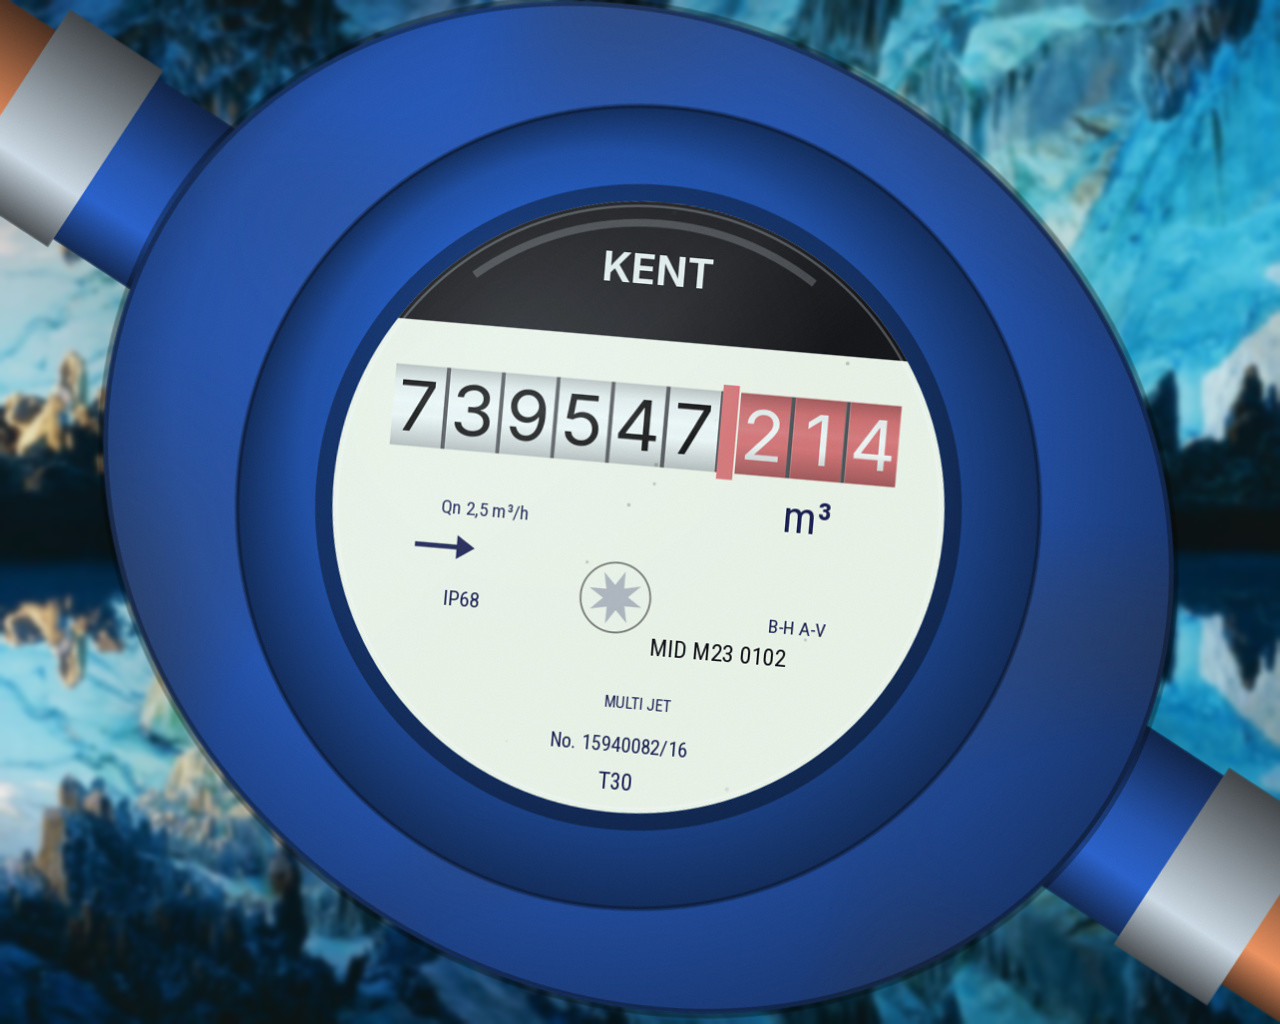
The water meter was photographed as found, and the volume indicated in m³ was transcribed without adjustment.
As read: 739547.214 m³
